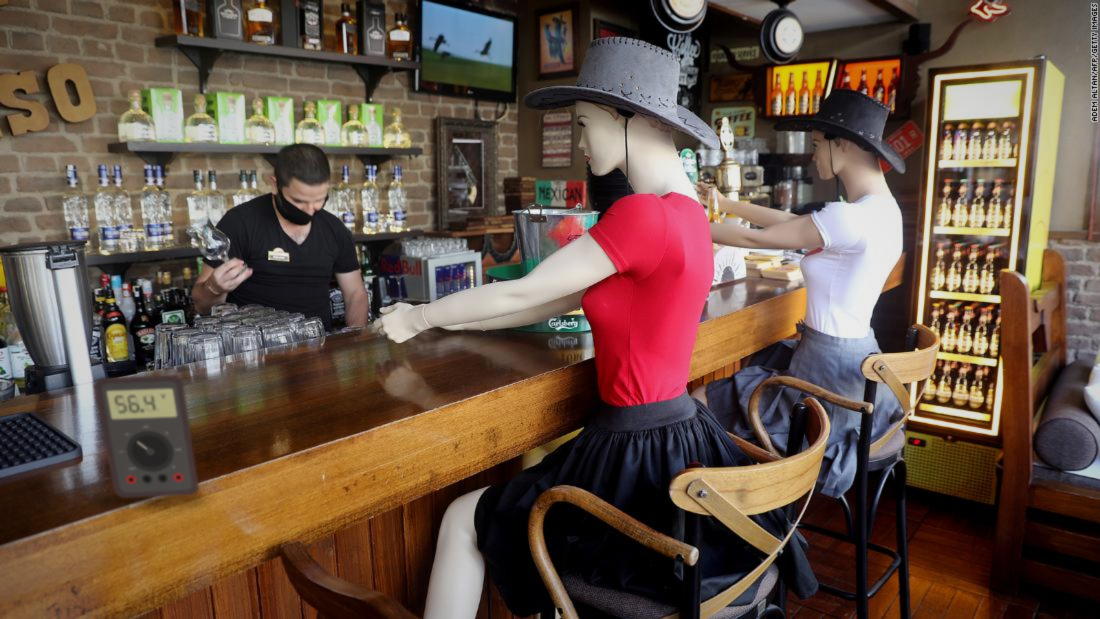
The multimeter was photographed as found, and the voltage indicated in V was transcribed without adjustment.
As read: 56.4 V
